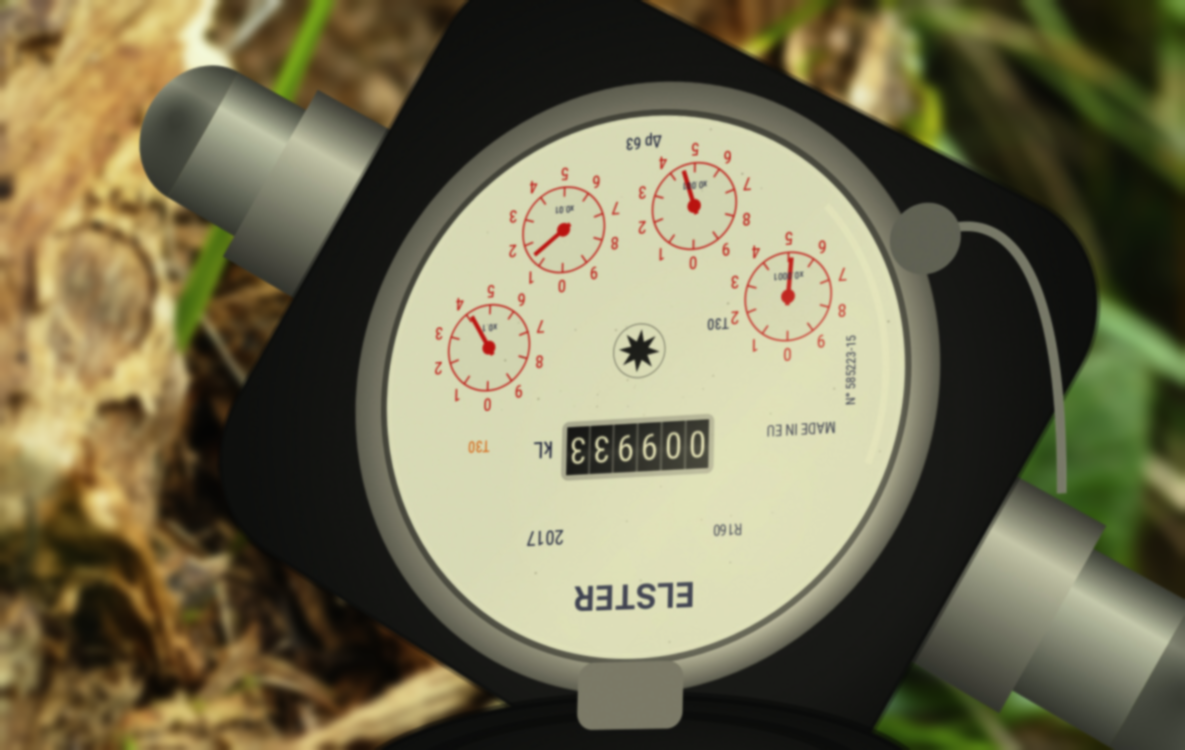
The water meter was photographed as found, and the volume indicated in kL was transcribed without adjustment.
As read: 9933.4145 kL
